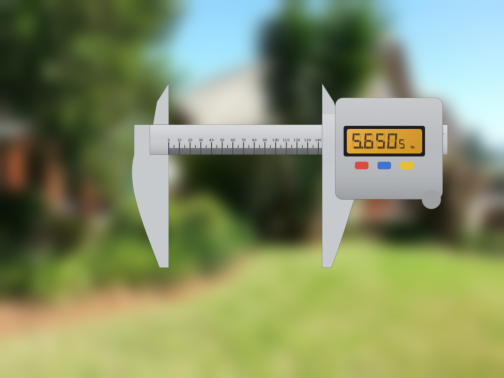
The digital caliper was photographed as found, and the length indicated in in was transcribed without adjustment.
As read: 5.6505 in
